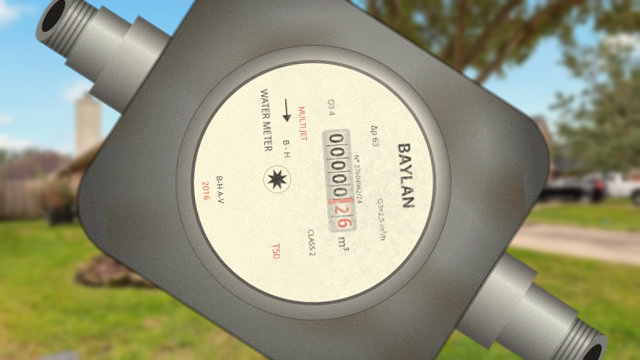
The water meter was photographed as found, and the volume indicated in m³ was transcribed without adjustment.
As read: 0.26 m³
